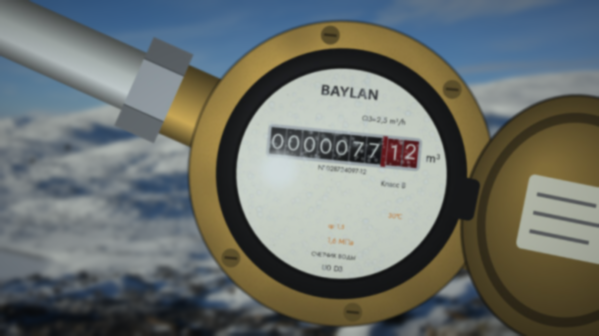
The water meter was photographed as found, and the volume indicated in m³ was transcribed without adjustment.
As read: 77.12 m³
